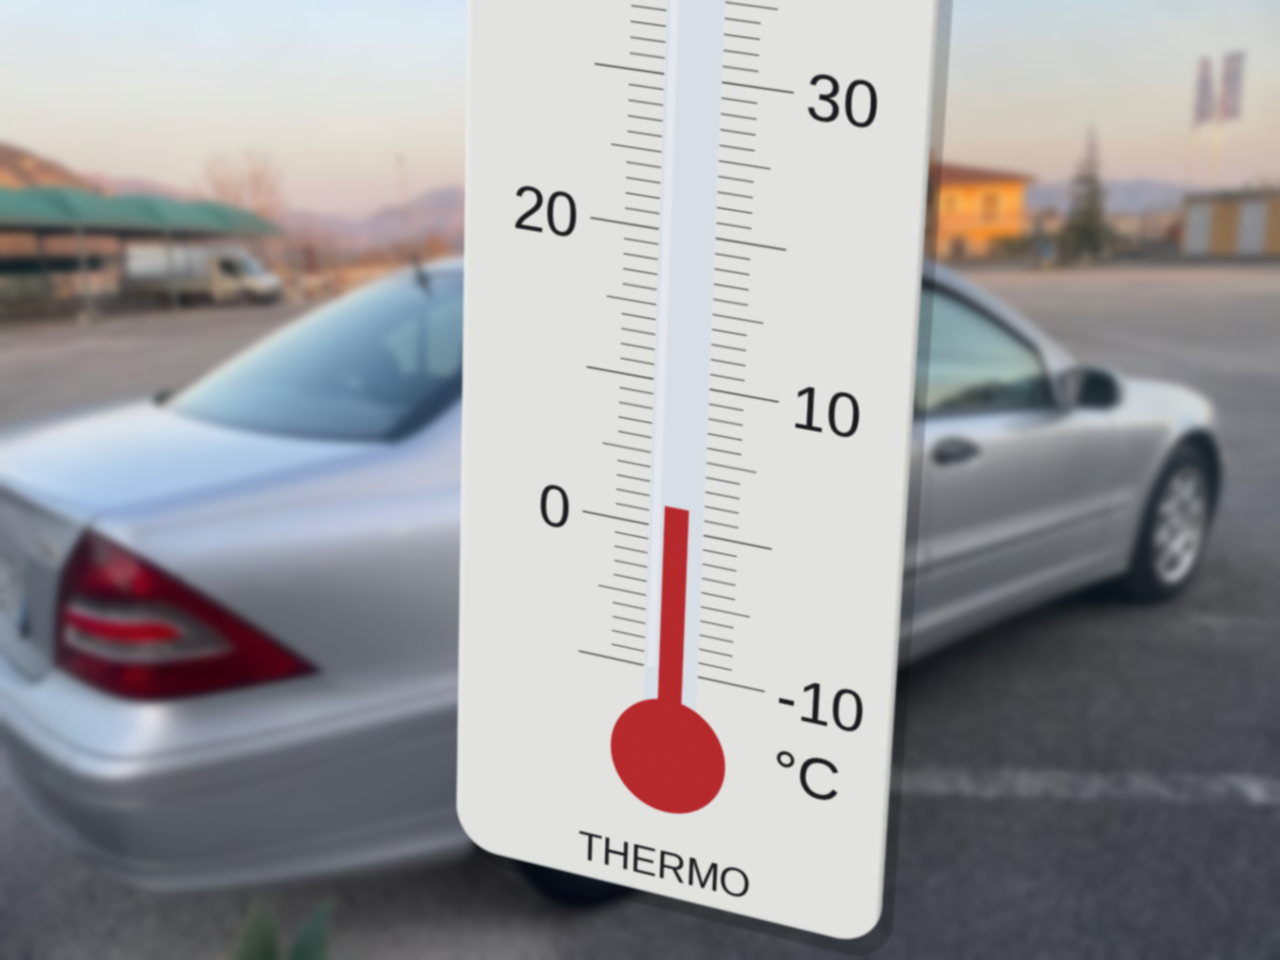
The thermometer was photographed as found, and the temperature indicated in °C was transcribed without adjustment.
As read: 1.5 °C
